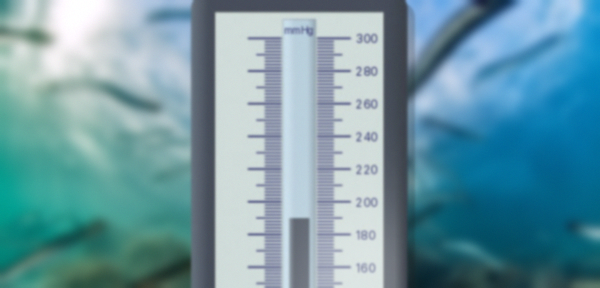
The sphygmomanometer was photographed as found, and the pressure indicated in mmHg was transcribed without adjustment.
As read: 190 mmHg
